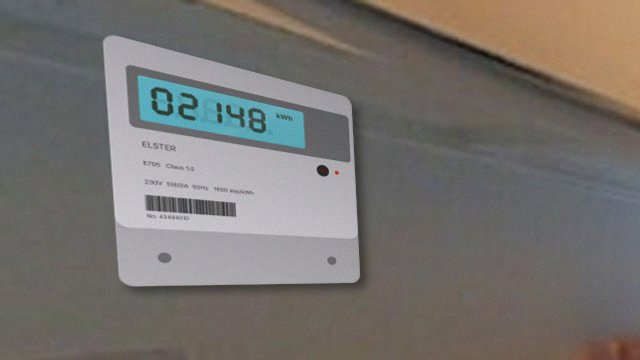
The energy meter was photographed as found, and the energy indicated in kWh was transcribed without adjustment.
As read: 2148 kWh
